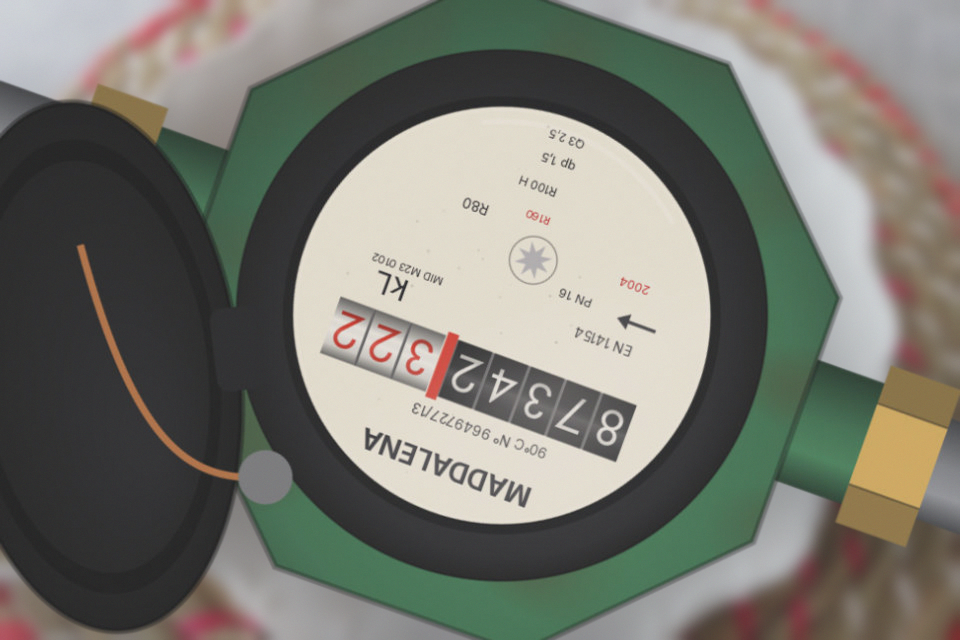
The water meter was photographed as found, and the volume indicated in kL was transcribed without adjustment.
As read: 87342.322 kL
